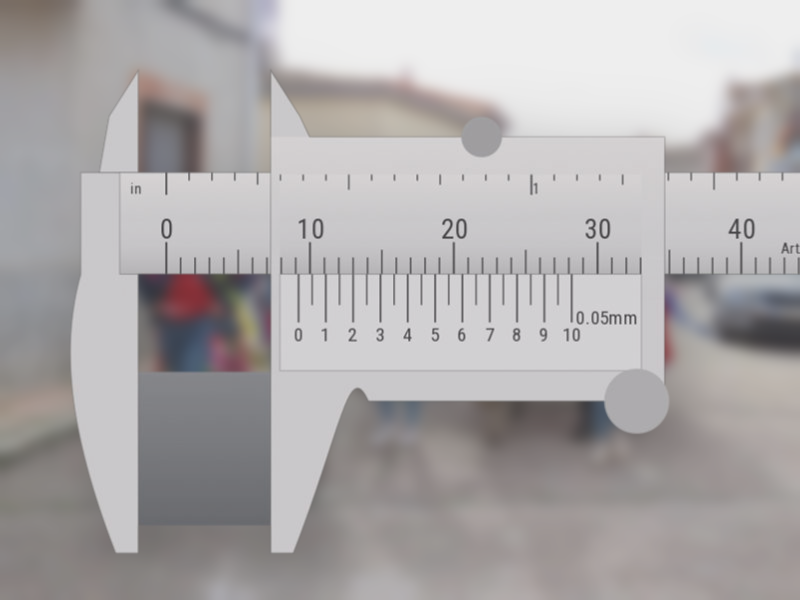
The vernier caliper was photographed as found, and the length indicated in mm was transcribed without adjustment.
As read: 9.2 mm
